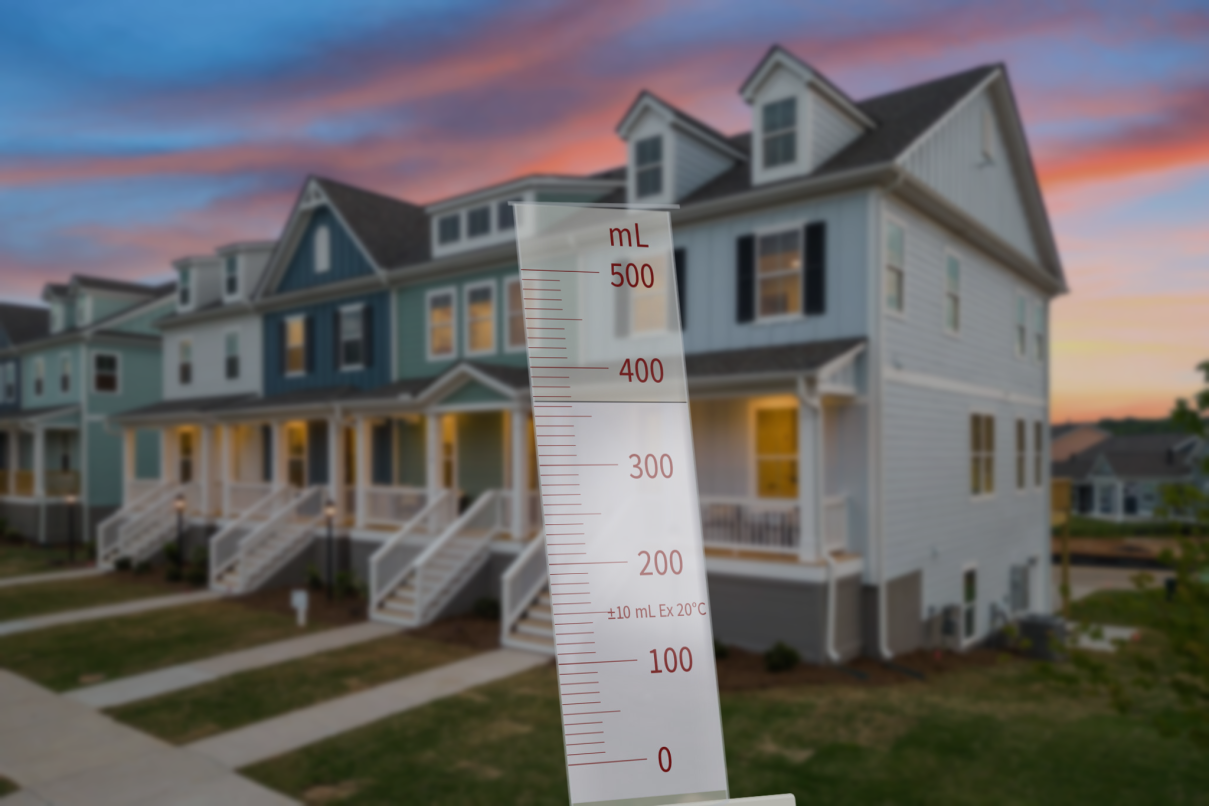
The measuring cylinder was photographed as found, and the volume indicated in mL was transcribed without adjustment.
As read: 365 mL
